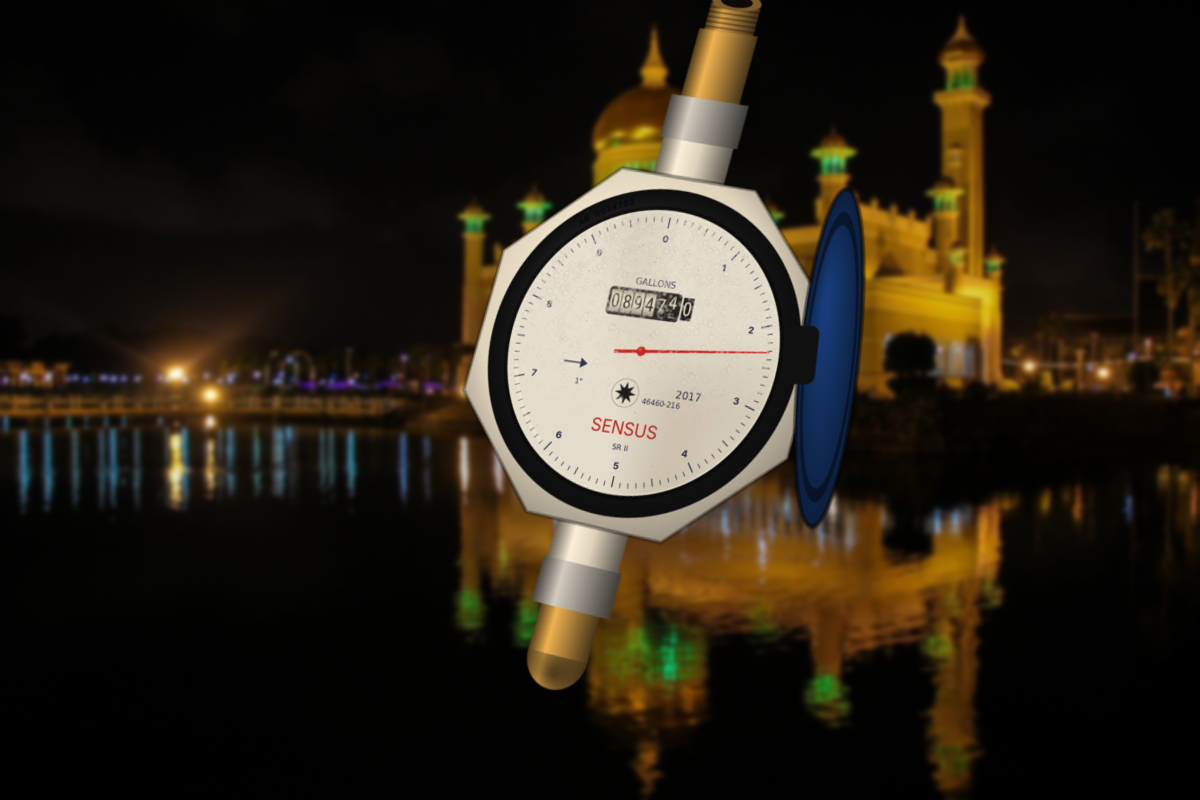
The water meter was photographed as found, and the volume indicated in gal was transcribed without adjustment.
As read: 894742.3 gal
